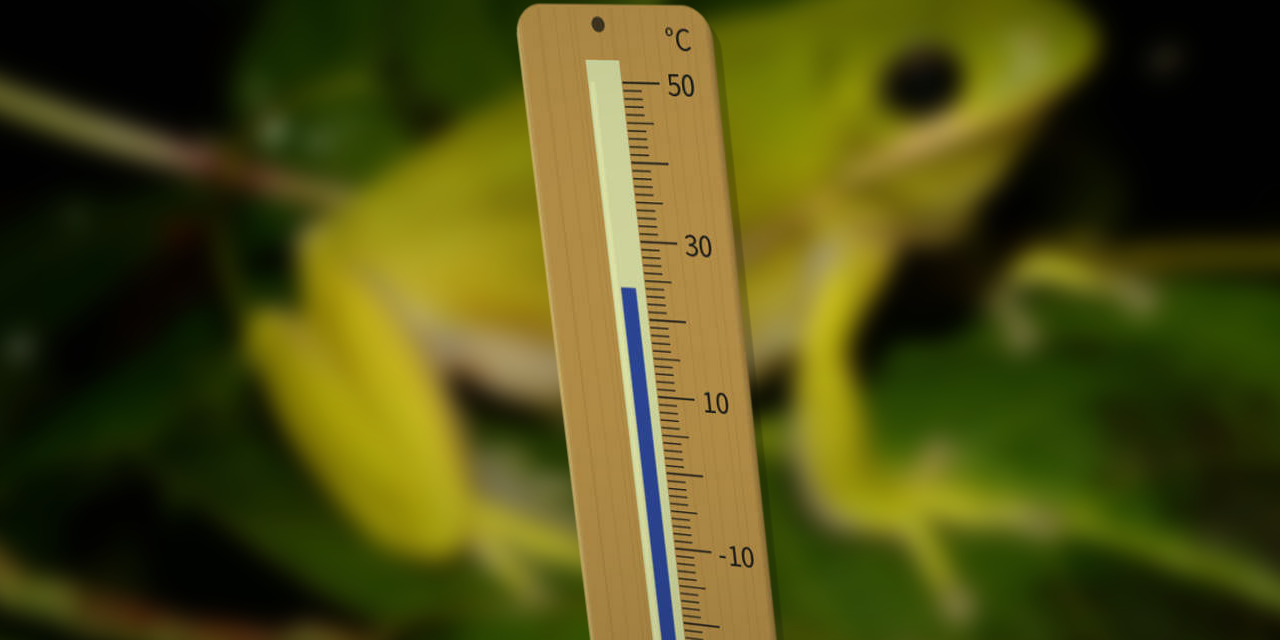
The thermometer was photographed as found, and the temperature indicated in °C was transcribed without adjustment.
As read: 24 °C
